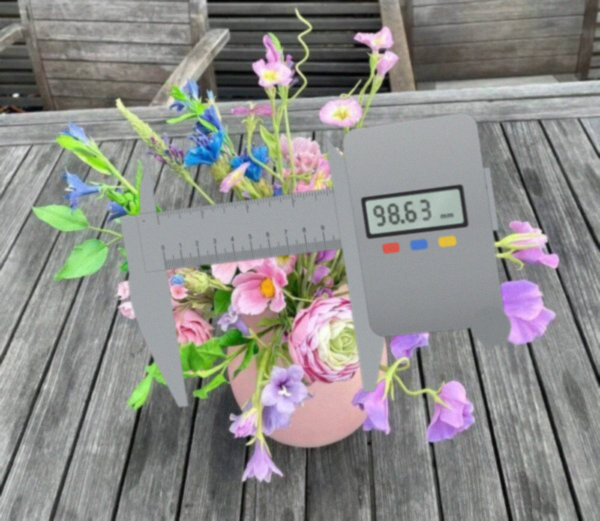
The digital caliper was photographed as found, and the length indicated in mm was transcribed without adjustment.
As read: 98.63 mm
